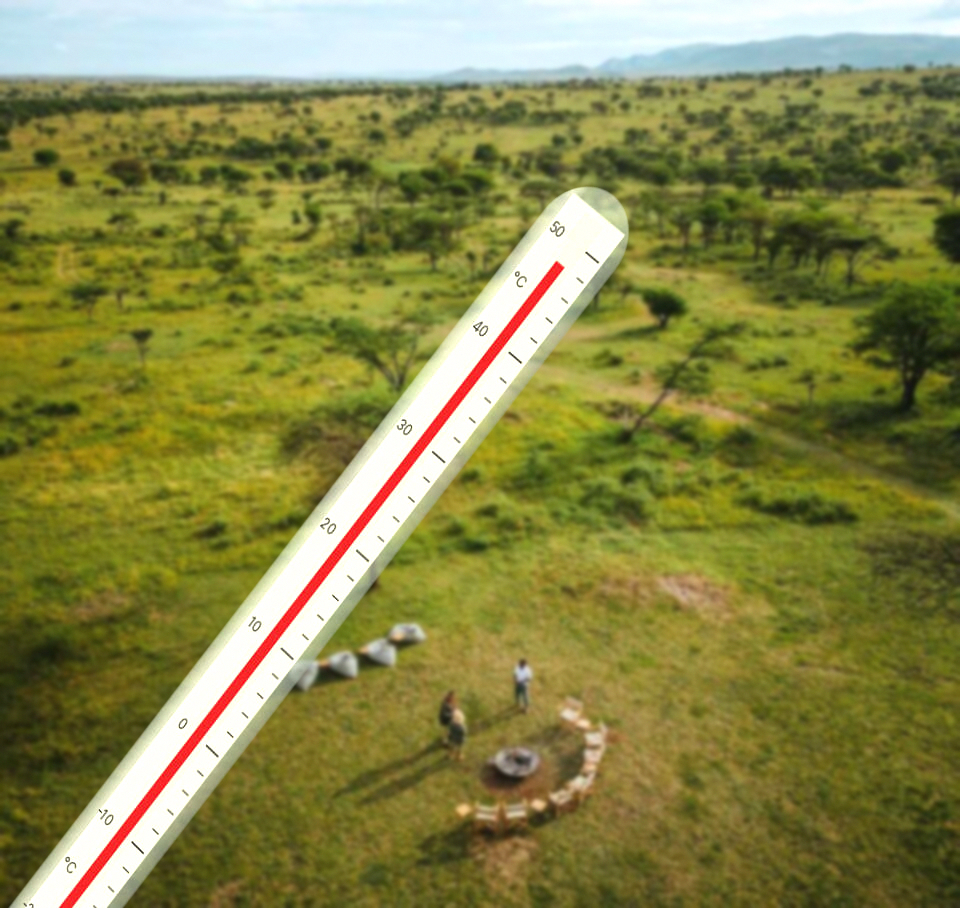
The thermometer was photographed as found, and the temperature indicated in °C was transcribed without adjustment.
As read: 48 °C
